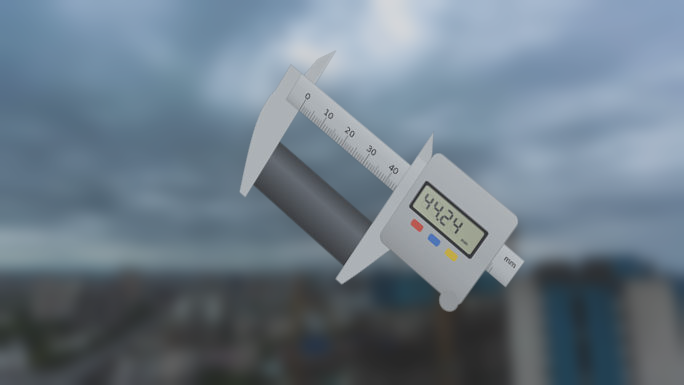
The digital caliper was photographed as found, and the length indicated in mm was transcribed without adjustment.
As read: 44.24 mm
